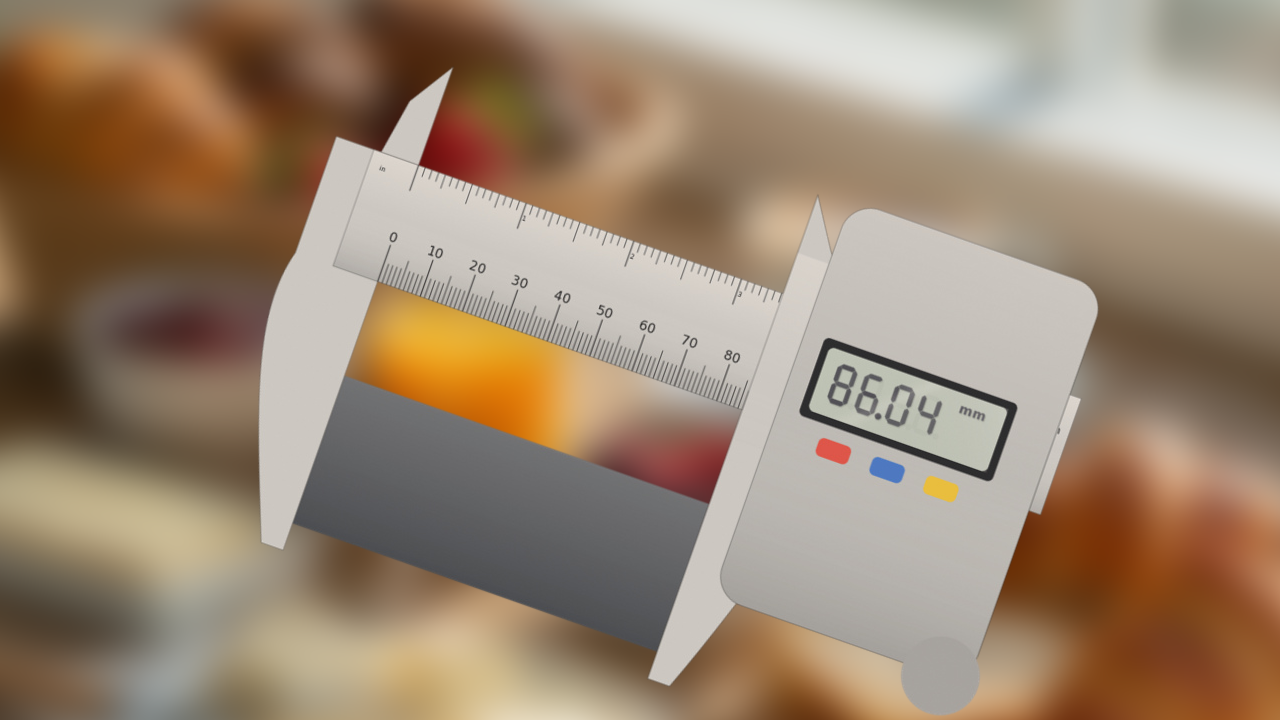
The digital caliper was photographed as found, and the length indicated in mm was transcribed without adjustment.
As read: 86.04 mm
